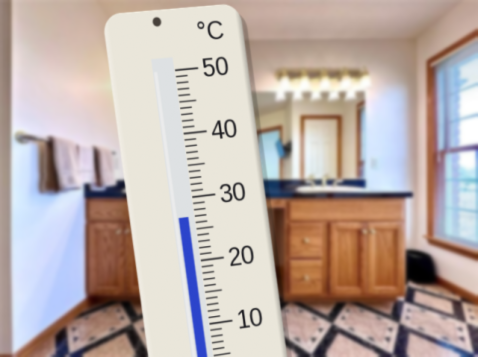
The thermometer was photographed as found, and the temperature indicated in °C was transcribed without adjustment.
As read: 27 °C
